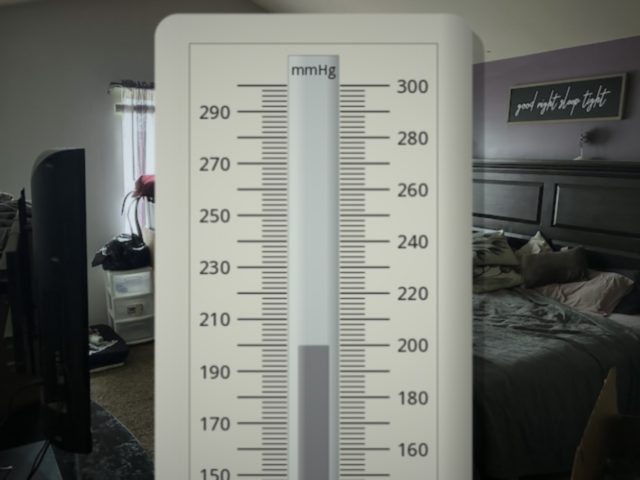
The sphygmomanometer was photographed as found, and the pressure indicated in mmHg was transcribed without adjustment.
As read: 200 mmHg
